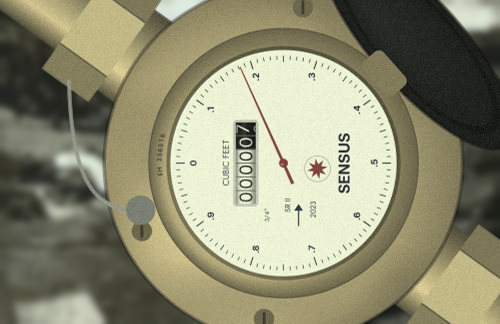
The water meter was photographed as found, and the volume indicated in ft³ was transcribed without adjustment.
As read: 7.18 ft³
